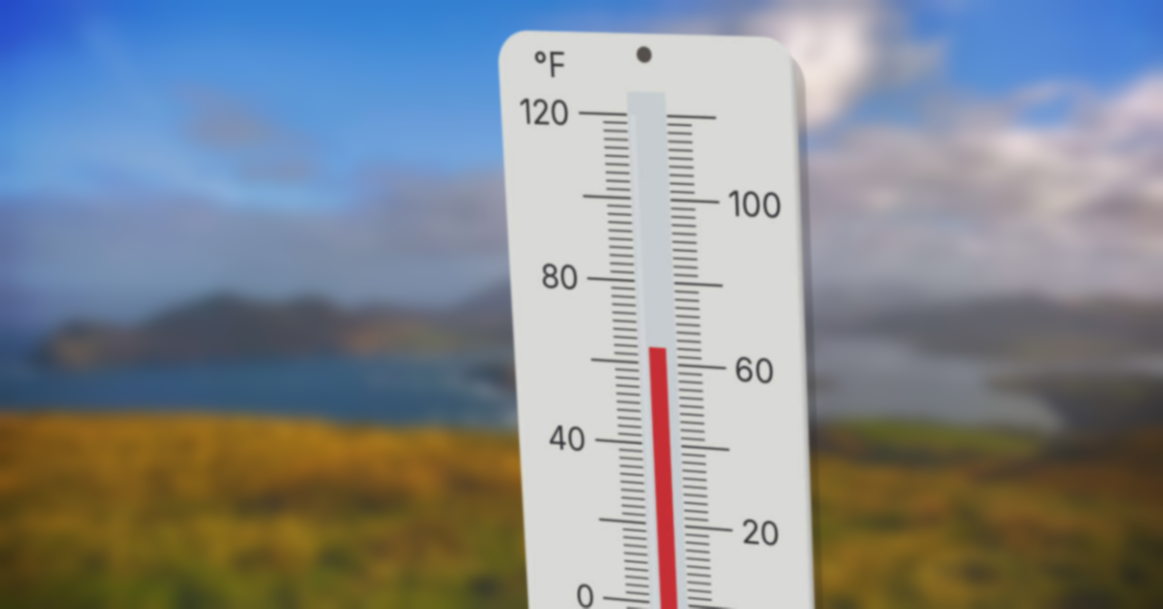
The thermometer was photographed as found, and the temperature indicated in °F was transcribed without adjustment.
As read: 64 °F
